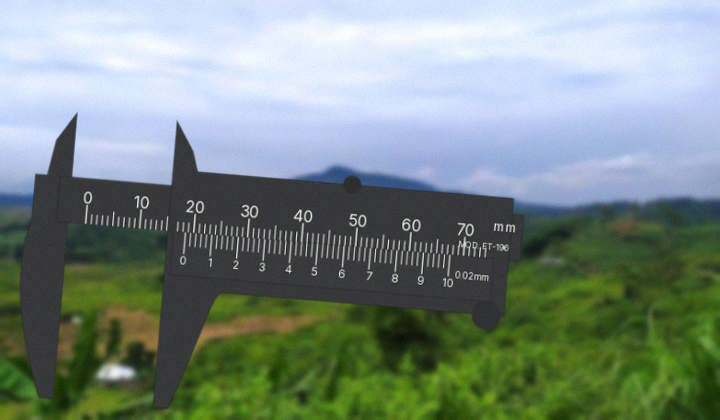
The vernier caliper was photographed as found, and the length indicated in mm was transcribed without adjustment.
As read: 18.5 mm
